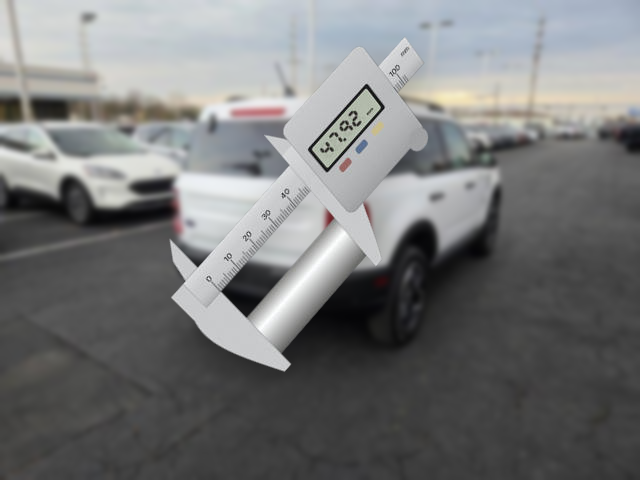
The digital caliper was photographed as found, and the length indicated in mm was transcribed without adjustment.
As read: 47.92 mm
